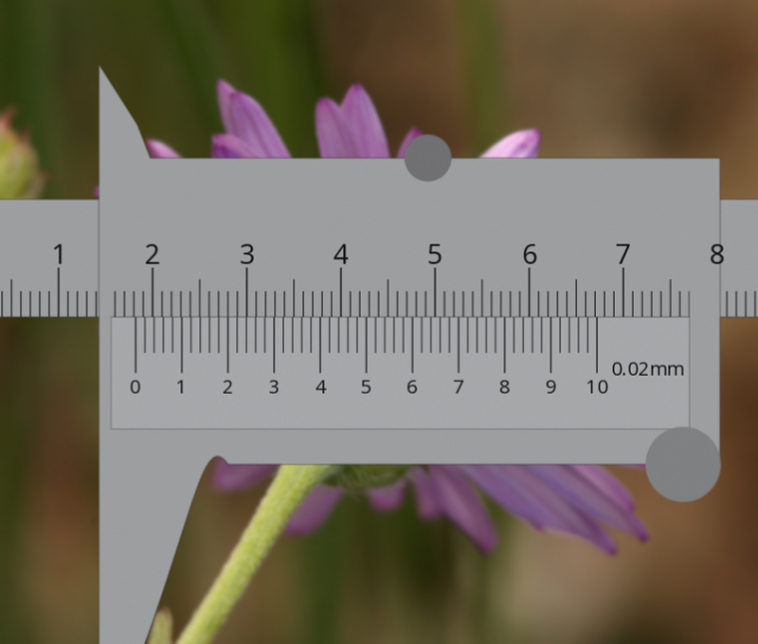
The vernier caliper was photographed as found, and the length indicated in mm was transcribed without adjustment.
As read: 18.2 mm
